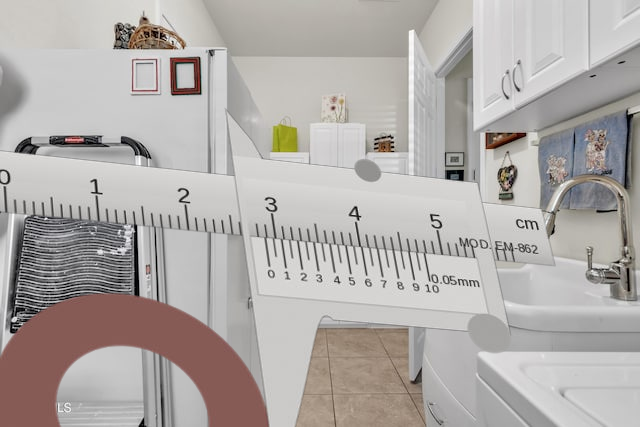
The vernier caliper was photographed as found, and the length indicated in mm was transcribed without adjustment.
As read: 28.8 mm
